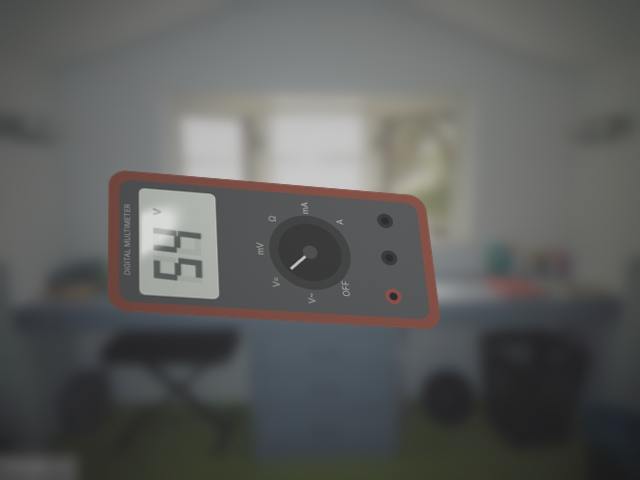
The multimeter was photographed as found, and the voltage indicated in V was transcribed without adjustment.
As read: 54 V
